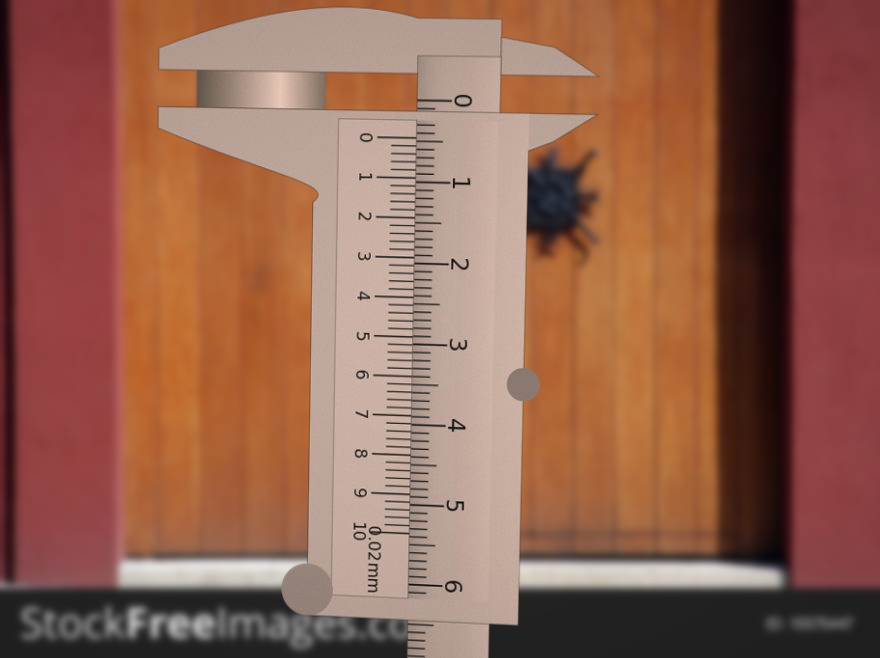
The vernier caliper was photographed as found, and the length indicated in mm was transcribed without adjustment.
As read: 4.6 mm
